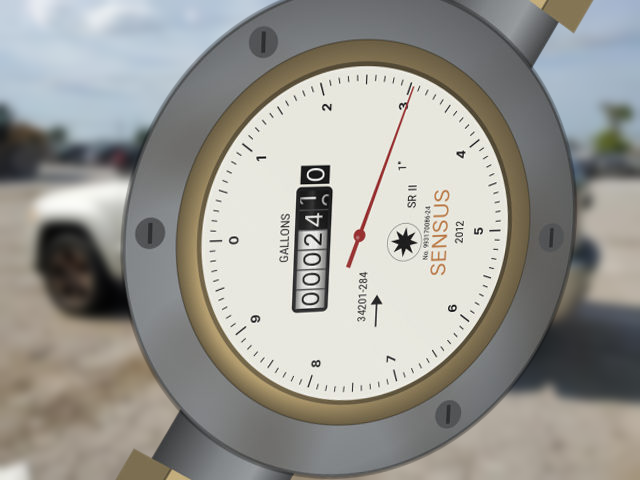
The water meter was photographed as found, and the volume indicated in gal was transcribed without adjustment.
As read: 2413.0 gal
